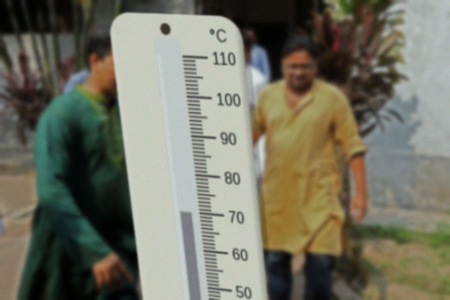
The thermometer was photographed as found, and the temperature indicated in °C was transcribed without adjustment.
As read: 70 °C
